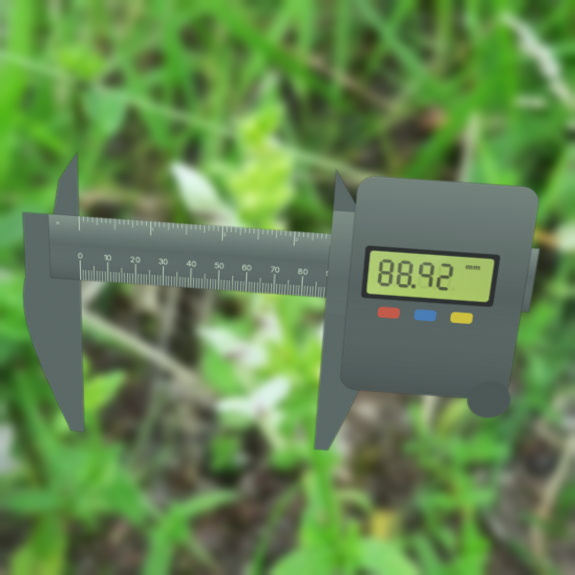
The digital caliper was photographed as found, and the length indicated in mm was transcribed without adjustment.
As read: 88.92 mm
